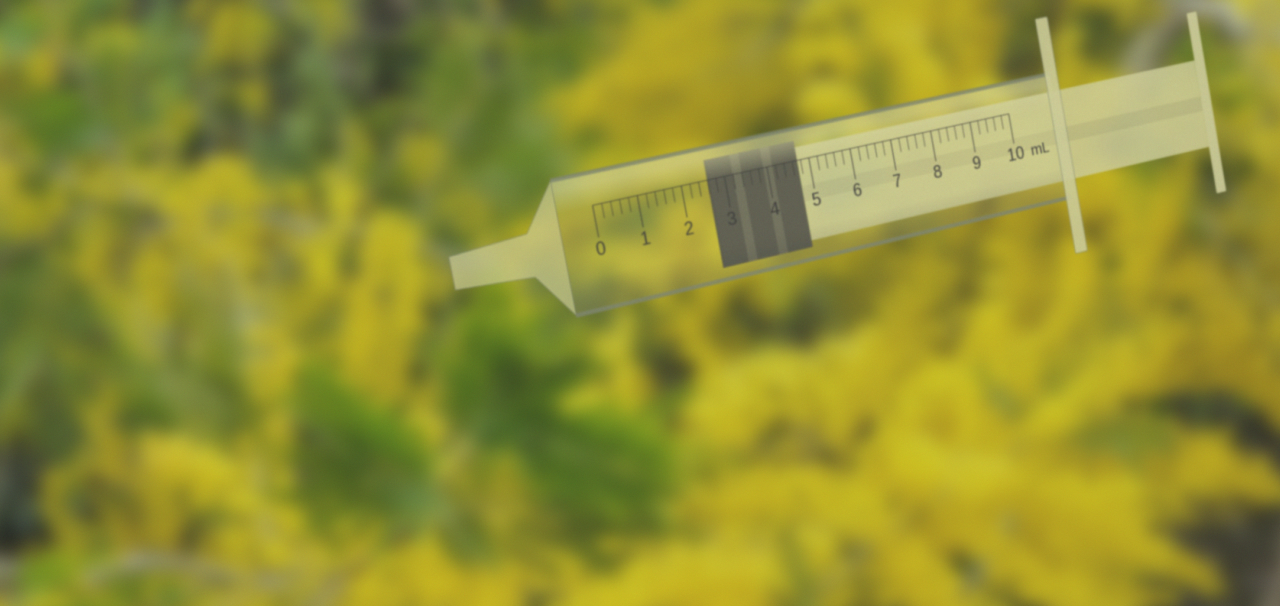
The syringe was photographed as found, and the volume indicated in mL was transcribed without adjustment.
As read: 2.6 mL
